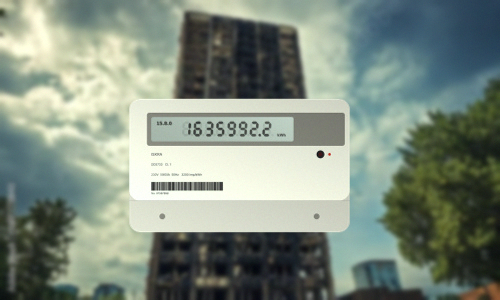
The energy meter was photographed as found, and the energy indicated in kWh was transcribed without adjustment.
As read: 1635992.2 kWh
